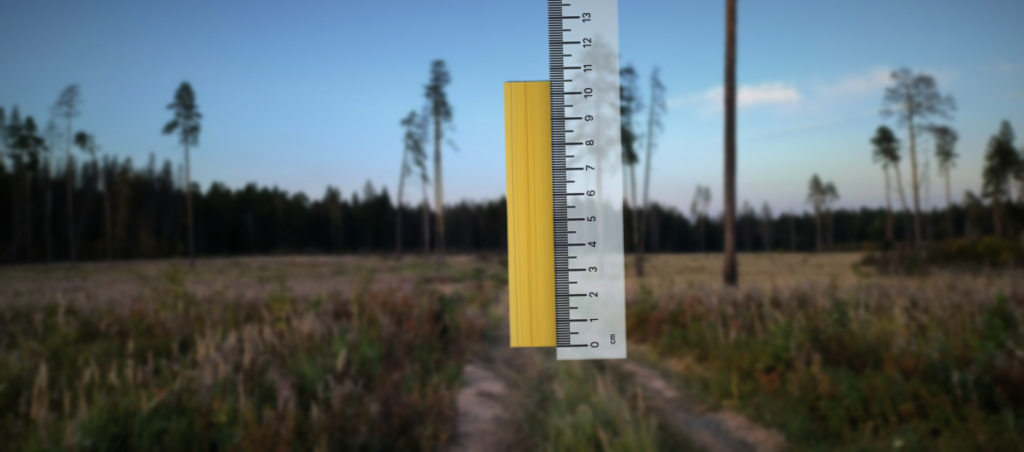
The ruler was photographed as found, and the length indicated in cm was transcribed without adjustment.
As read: 10.5 cm
